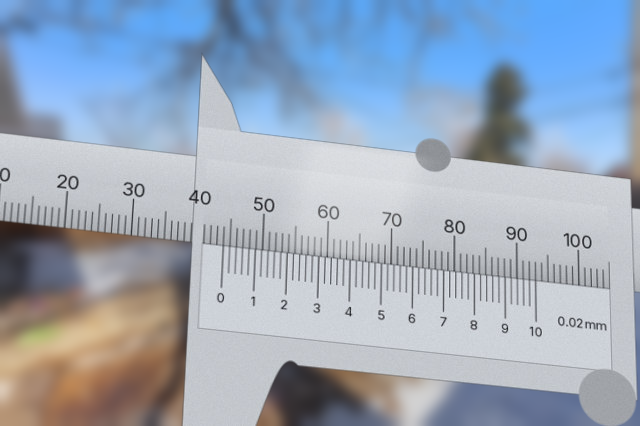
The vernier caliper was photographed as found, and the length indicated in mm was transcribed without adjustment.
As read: 44.0 mm
